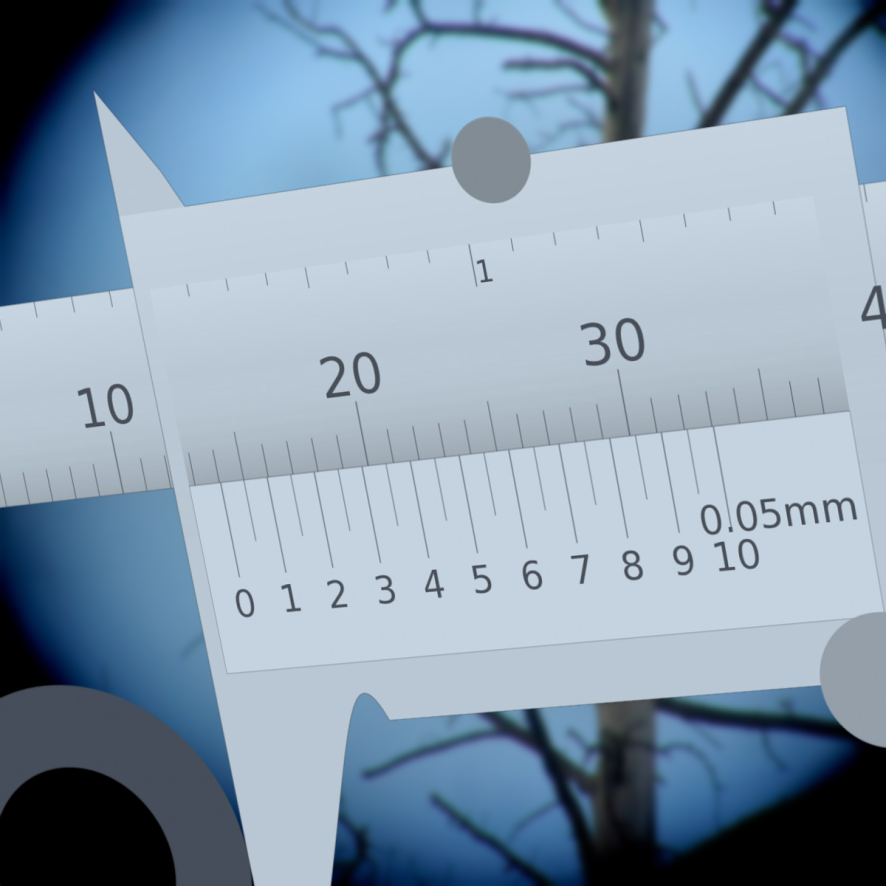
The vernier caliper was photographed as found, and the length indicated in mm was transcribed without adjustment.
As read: 14.05 mm
